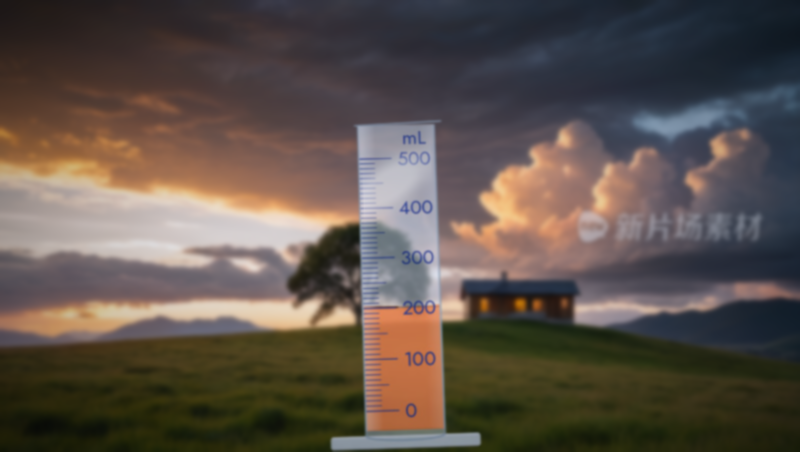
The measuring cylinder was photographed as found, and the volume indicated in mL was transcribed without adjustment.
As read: 200 mL
